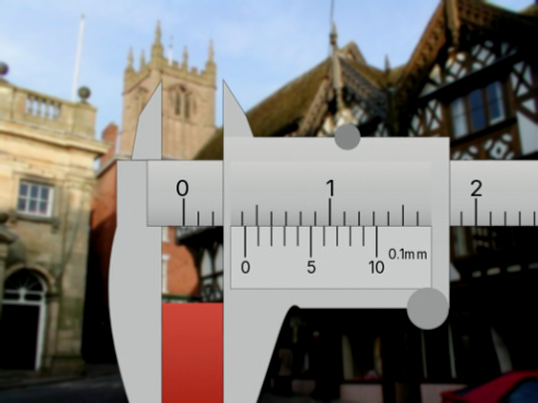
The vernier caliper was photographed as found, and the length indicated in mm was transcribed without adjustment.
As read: 4.2 mm
